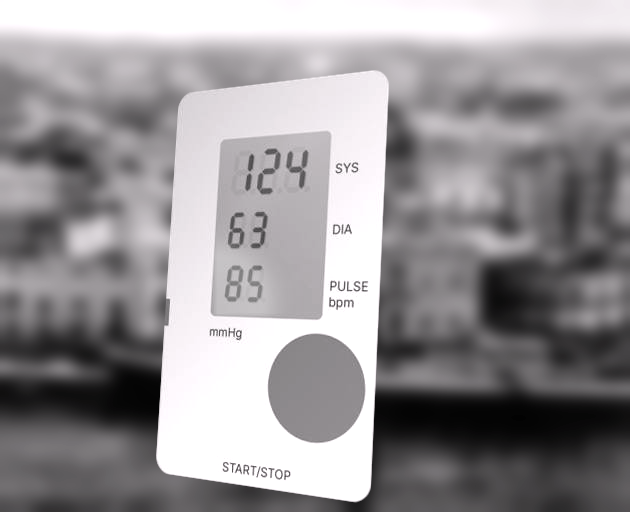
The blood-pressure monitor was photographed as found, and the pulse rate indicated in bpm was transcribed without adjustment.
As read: 85 bpm
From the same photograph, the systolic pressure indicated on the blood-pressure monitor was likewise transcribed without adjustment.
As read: 124 mmHg
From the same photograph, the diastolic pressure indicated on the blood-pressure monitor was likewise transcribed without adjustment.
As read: 63 mmHg
